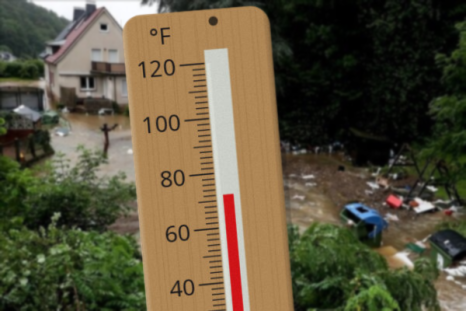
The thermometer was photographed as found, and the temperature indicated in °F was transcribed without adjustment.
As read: 72 °F
